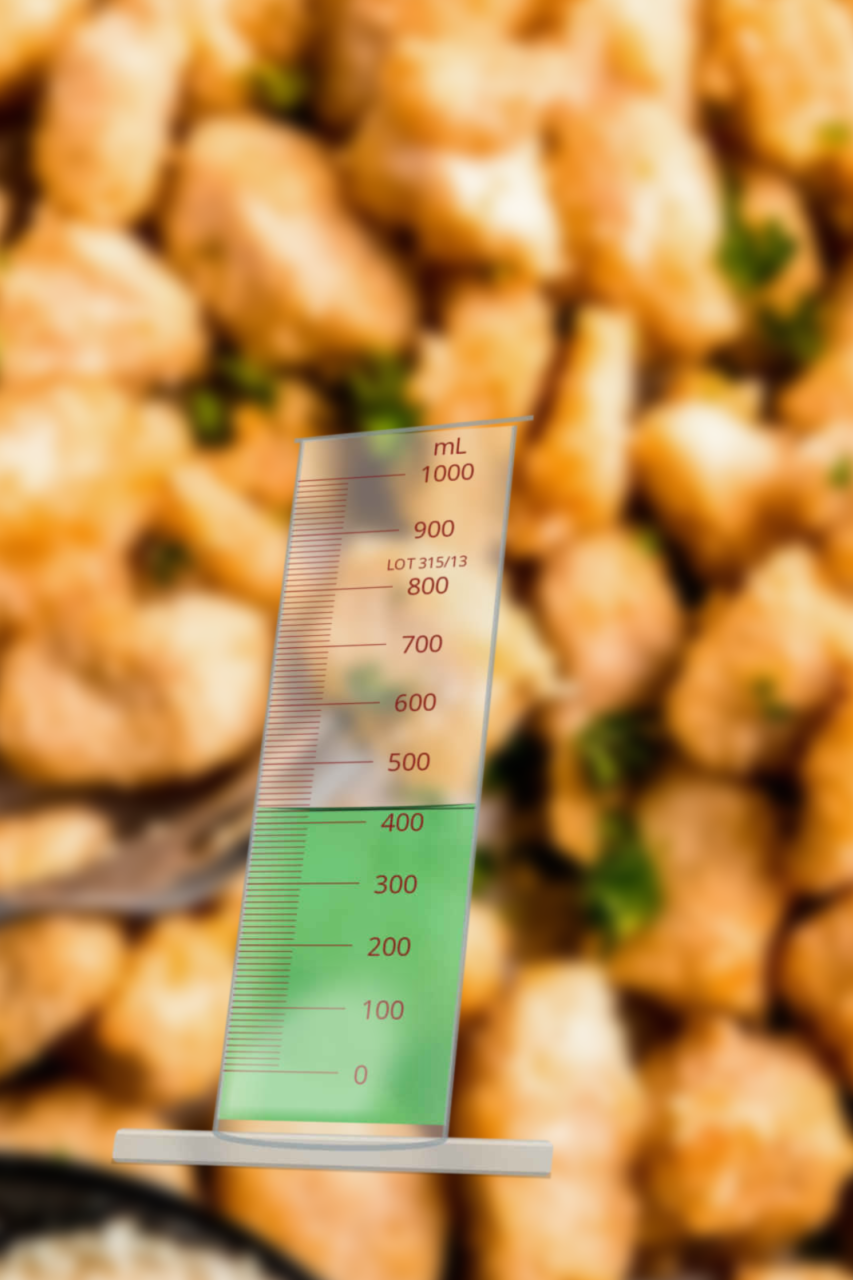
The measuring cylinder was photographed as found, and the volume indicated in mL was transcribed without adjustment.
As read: 420 mL
